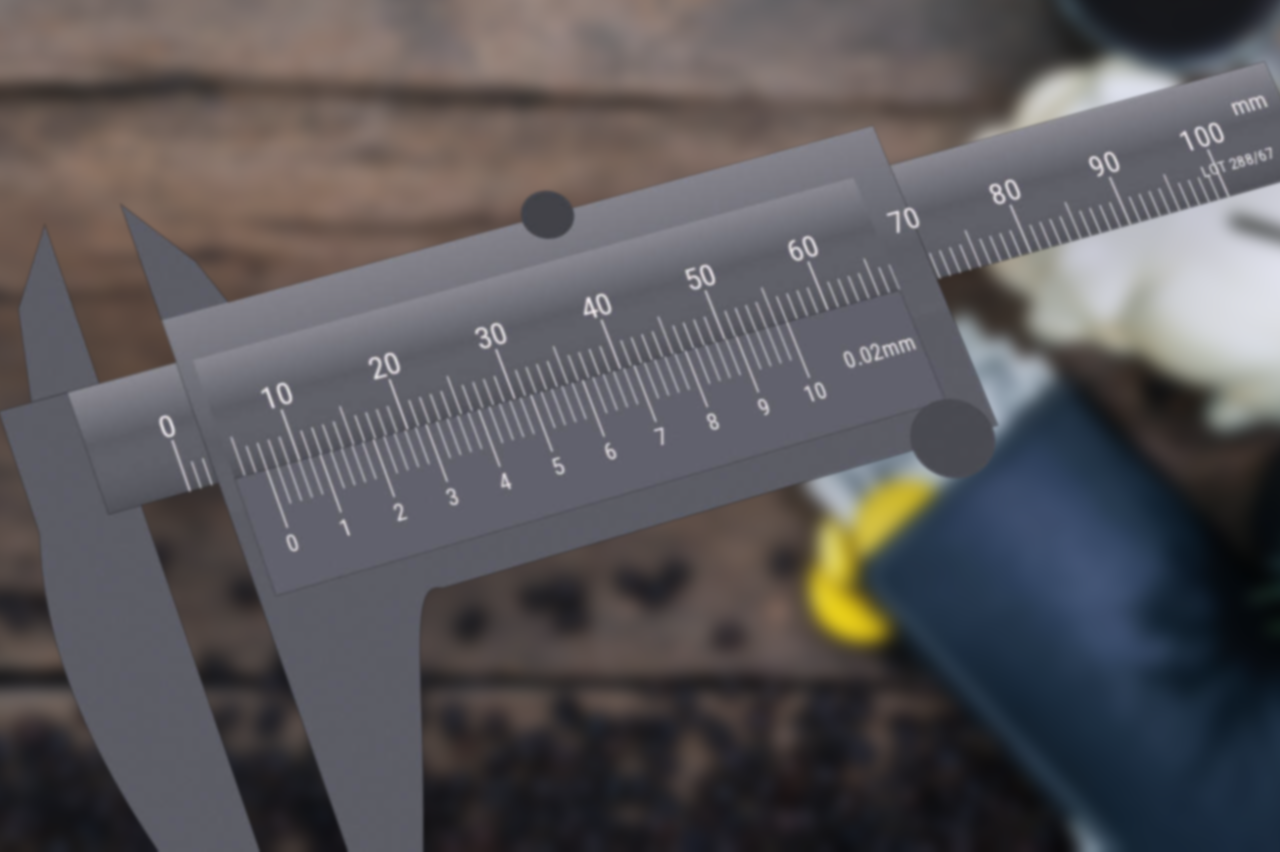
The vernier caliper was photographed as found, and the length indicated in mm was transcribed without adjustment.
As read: 7.0 mm
